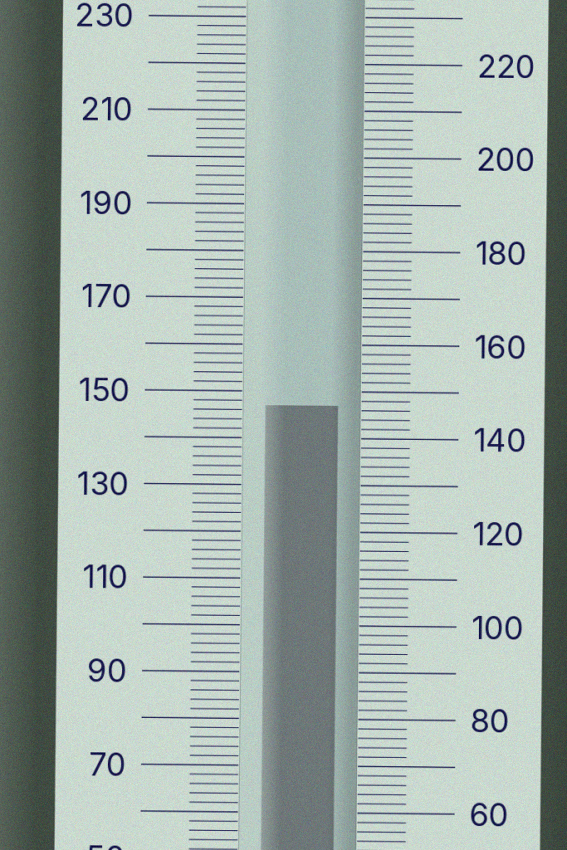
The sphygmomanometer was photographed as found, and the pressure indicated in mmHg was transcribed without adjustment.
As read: 147 mmHg
